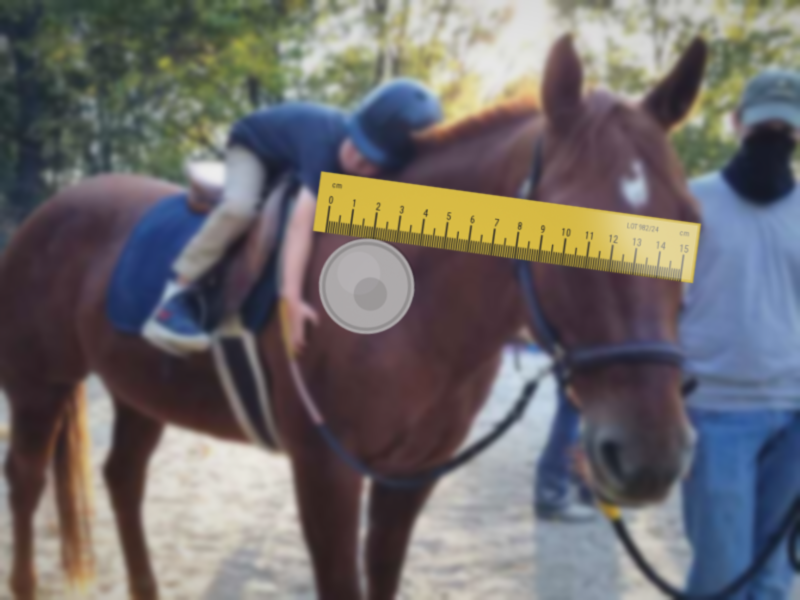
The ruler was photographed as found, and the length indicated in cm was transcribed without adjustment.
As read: 4 cm
